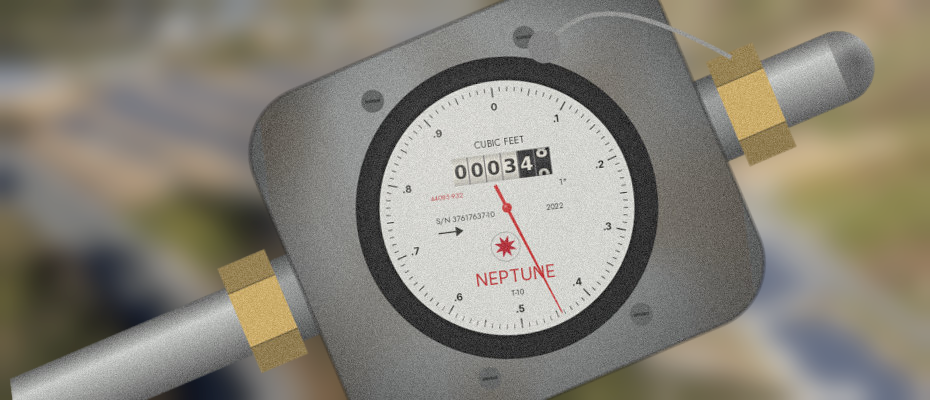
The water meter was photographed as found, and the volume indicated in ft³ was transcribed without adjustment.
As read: 348.44 ft³
